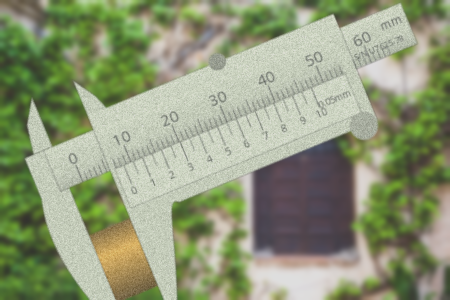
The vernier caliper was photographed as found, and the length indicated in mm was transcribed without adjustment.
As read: 8.5 mm
